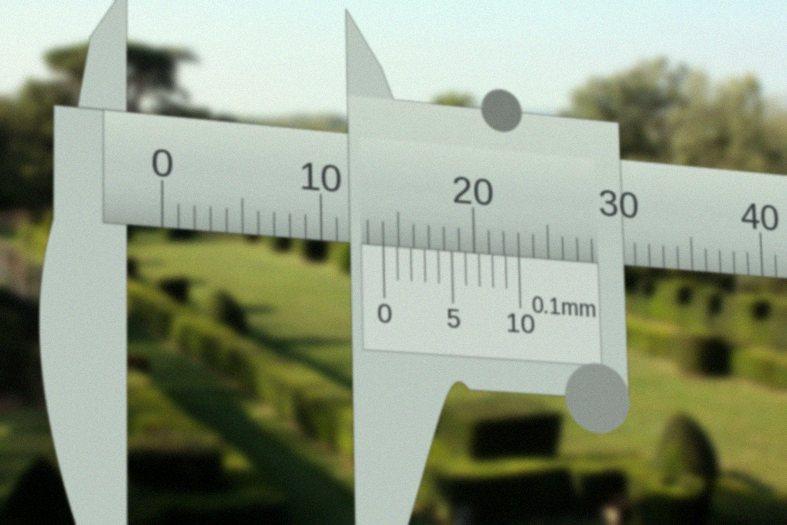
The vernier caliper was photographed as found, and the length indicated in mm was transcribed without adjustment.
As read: 14.0 mm
